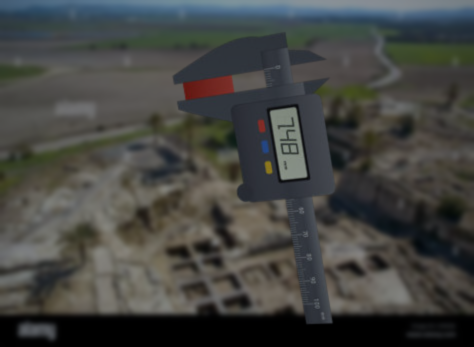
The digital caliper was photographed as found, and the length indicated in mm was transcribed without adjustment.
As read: 7.48 mm
